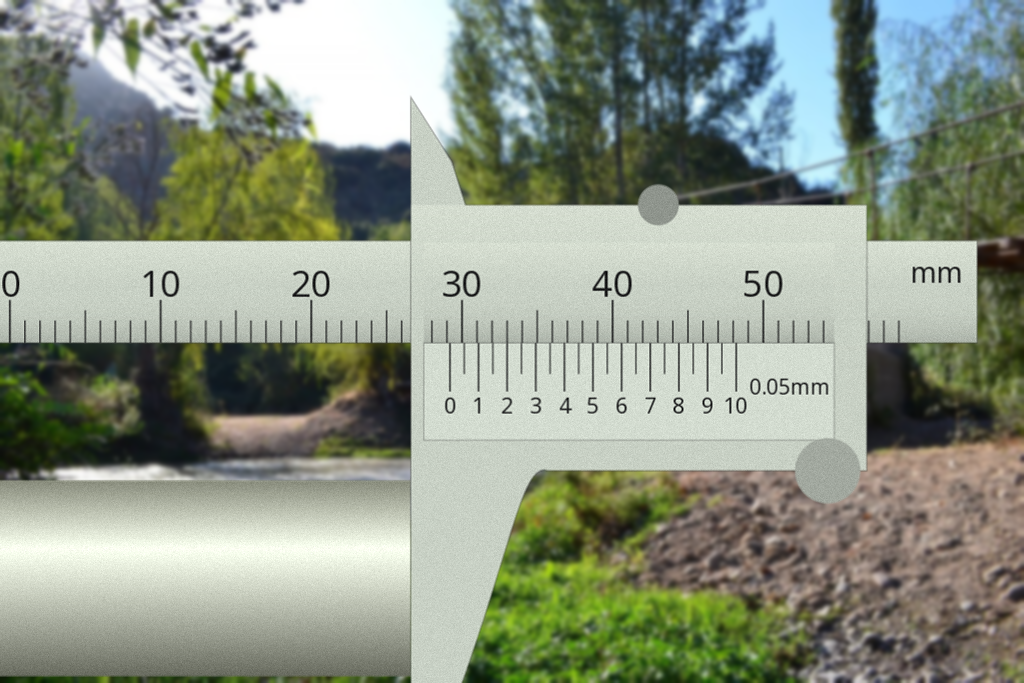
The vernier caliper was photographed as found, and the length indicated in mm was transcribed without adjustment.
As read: 29.2 mm
